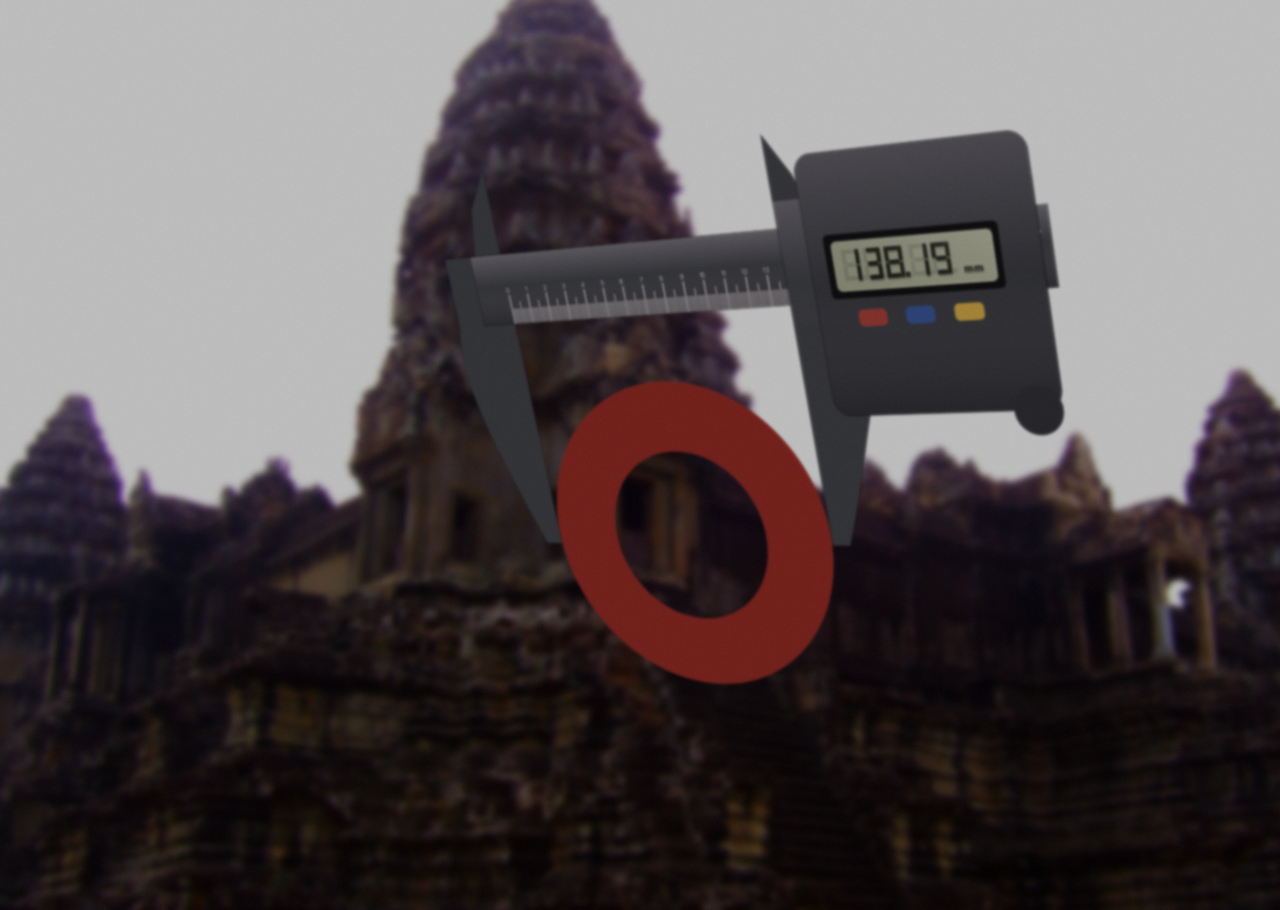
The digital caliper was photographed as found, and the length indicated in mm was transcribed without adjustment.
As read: 138.19 mm
